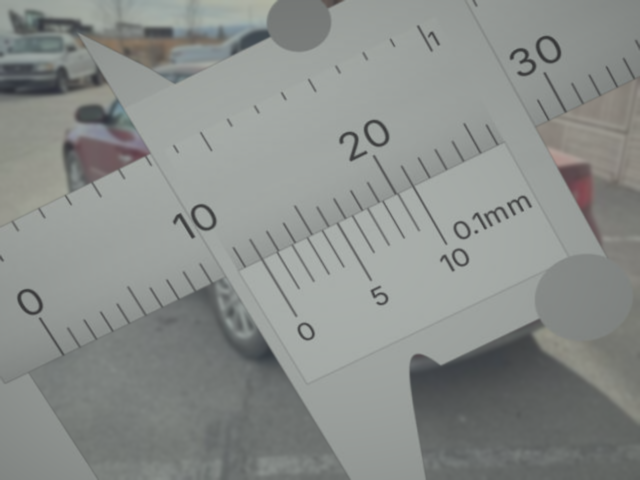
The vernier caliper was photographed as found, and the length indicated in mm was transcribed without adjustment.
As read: 12.0 mm
